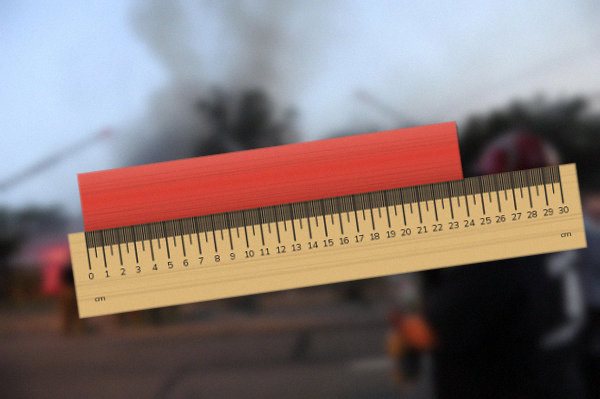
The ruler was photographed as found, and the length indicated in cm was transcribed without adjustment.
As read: 24 cm
